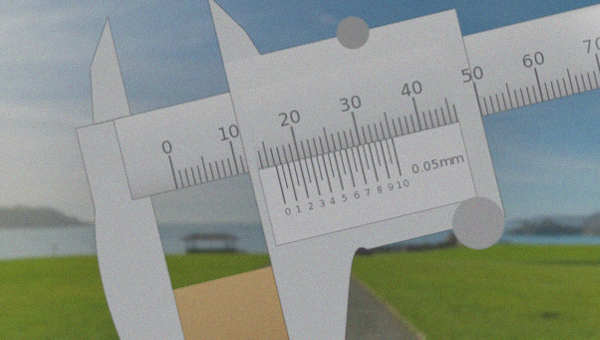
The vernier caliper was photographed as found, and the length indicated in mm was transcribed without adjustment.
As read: 16.2 mm
